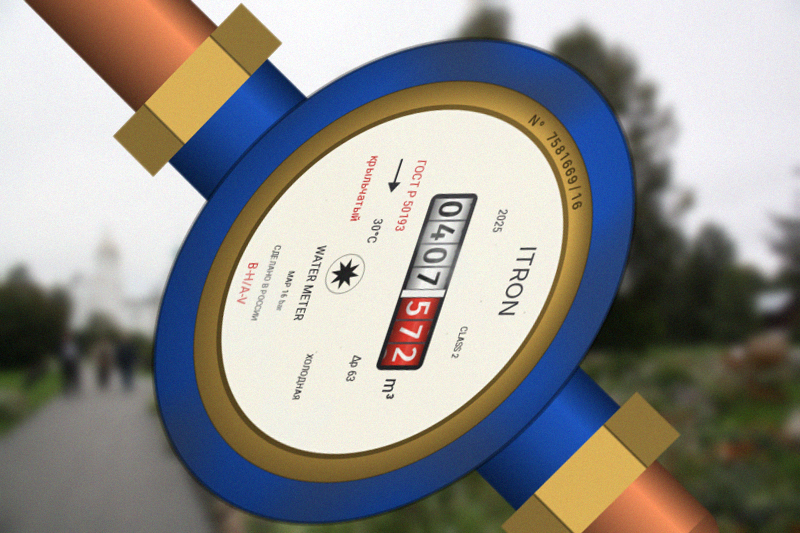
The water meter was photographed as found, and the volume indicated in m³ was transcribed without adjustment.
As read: 407.572 m³
